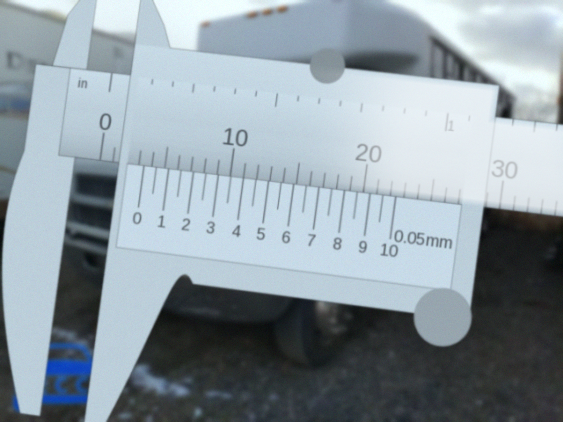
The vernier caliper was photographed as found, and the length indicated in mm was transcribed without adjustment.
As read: 3.4 mm
